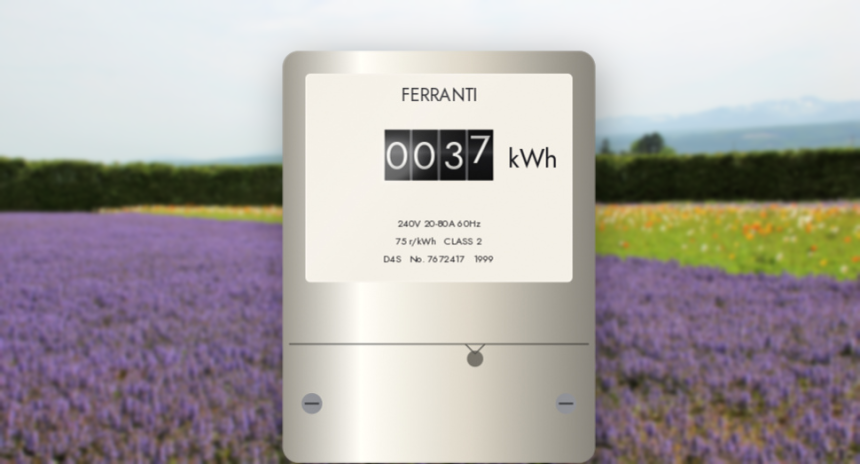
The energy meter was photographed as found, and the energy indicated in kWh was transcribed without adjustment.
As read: 37 kWh
